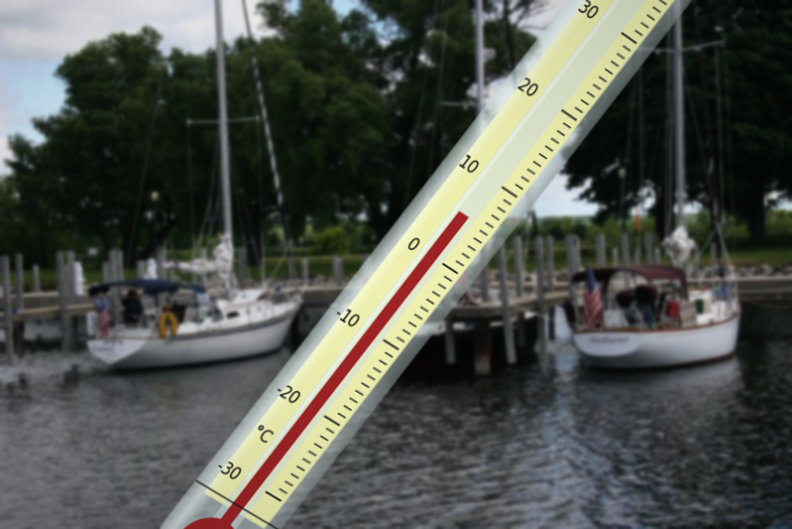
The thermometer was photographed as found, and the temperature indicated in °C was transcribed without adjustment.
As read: 5.5 °C
